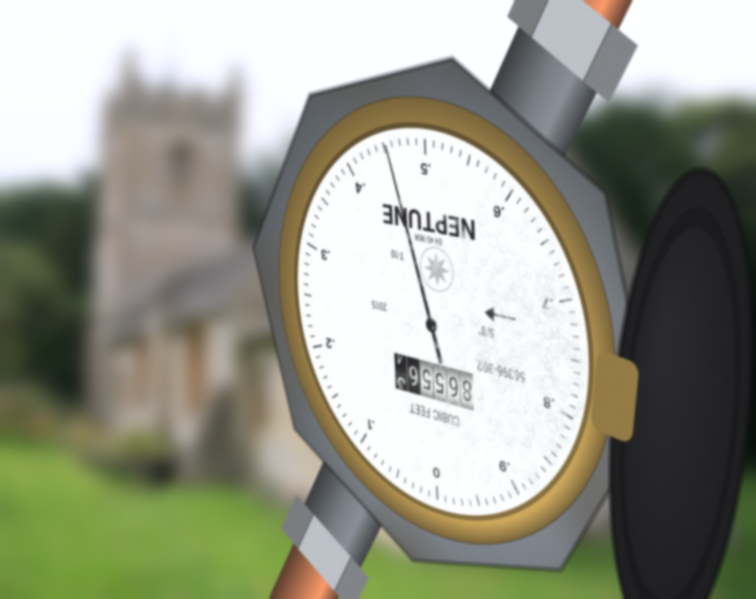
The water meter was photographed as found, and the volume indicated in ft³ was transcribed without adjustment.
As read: 865563.45 ft³
